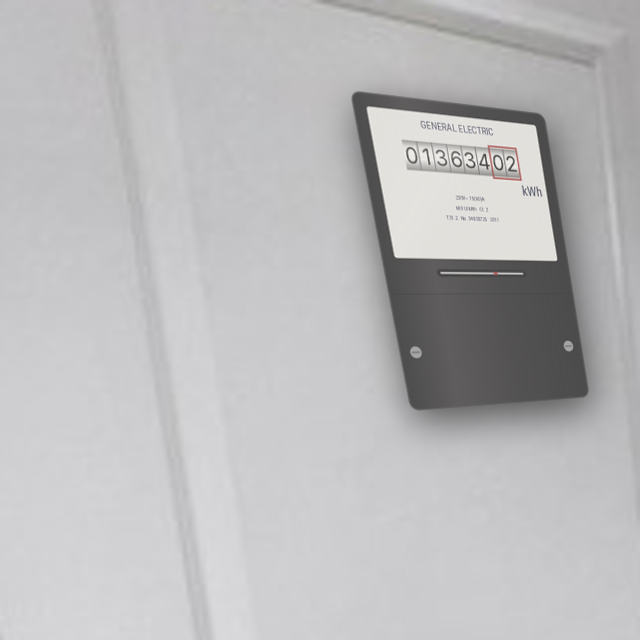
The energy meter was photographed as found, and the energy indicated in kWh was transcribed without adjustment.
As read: 13634.02 kWh
